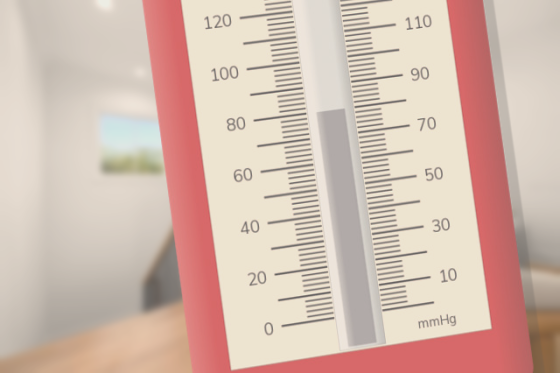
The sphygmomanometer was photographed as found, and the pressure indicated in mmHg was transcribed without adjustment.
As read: 80 mmHg
